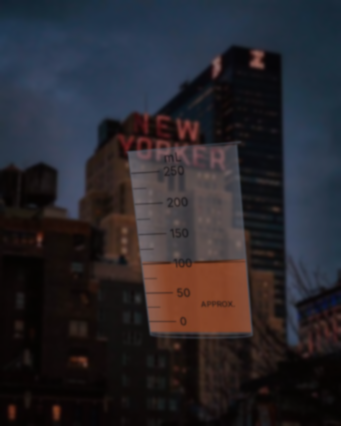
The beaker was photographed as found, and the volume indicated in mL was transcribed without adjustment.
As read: 100 mL
